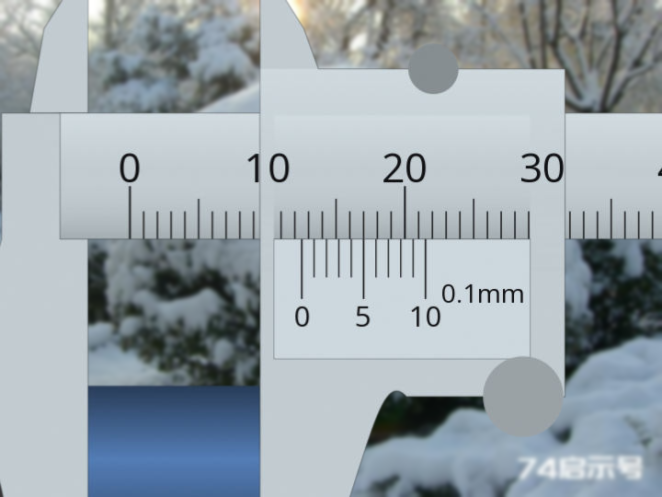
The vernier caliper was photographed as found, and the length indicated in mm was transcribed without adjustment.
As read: 12.5 mm
